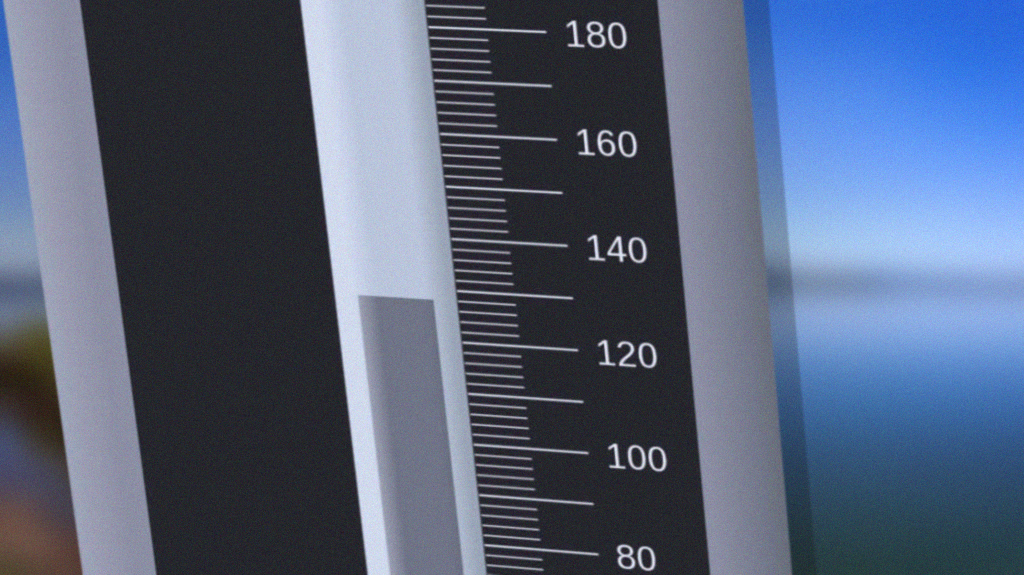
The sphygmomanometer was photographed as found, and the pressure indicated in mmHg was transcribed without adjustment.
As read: 128 mmHg
